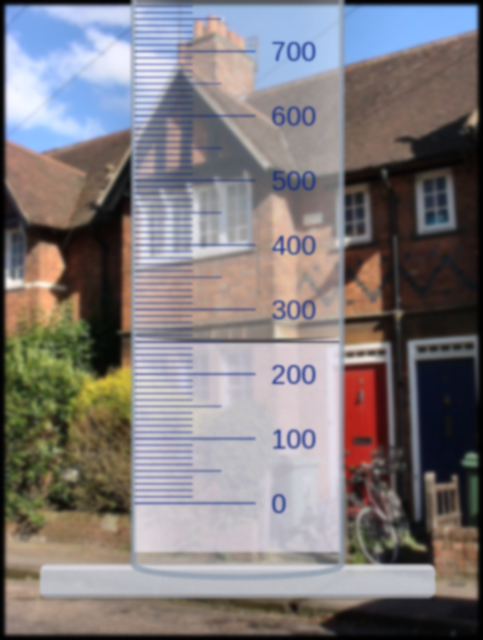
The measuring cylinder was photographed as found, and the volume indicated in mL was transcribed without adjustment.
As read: 250 mL
